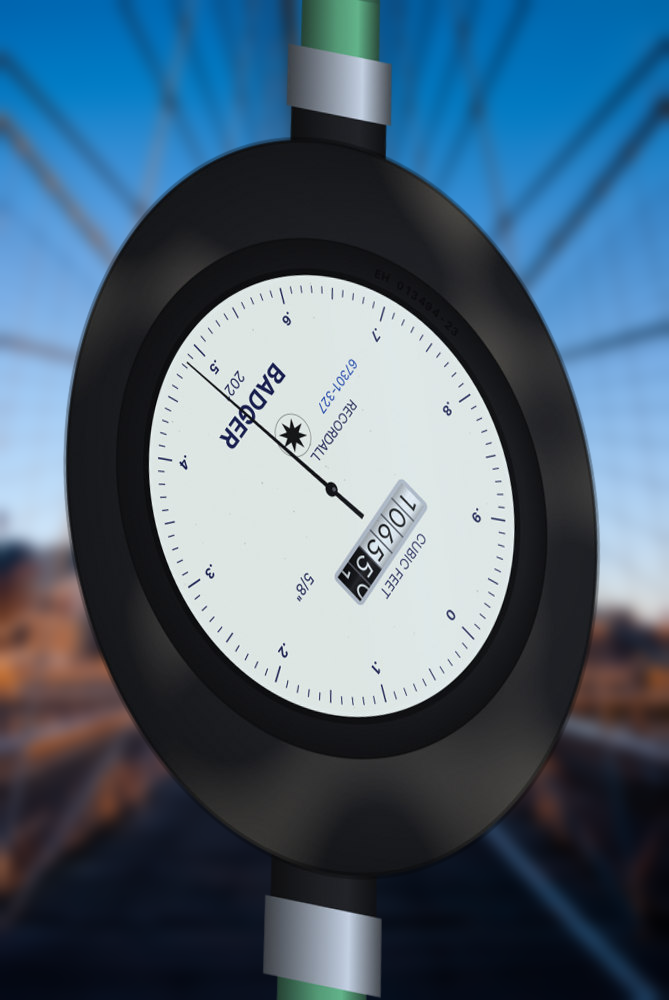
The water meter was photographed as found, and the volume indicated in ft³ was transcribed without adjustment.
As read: 106550.48 ft³
